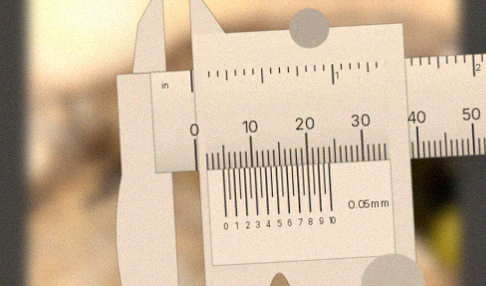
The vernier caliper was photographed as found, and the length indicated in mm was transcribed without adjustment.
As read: 4.8 mm
